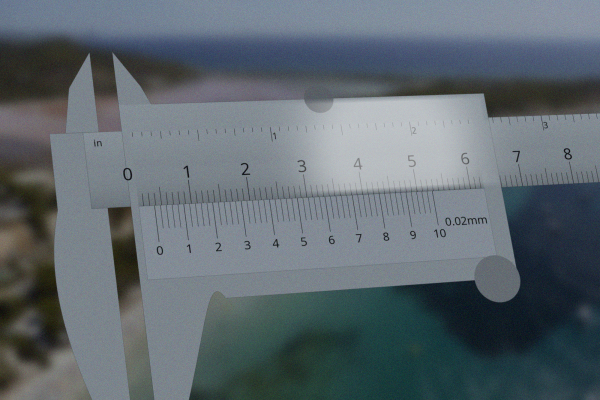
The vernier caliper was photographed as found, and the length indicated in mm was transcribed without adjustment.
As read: 3.8 mm
